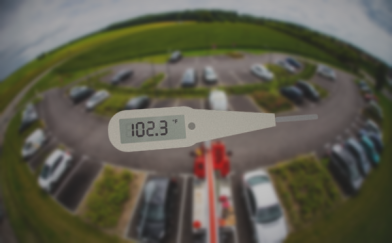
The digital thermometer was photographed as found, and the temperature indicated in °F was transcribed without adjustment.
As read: 102.3 °F
